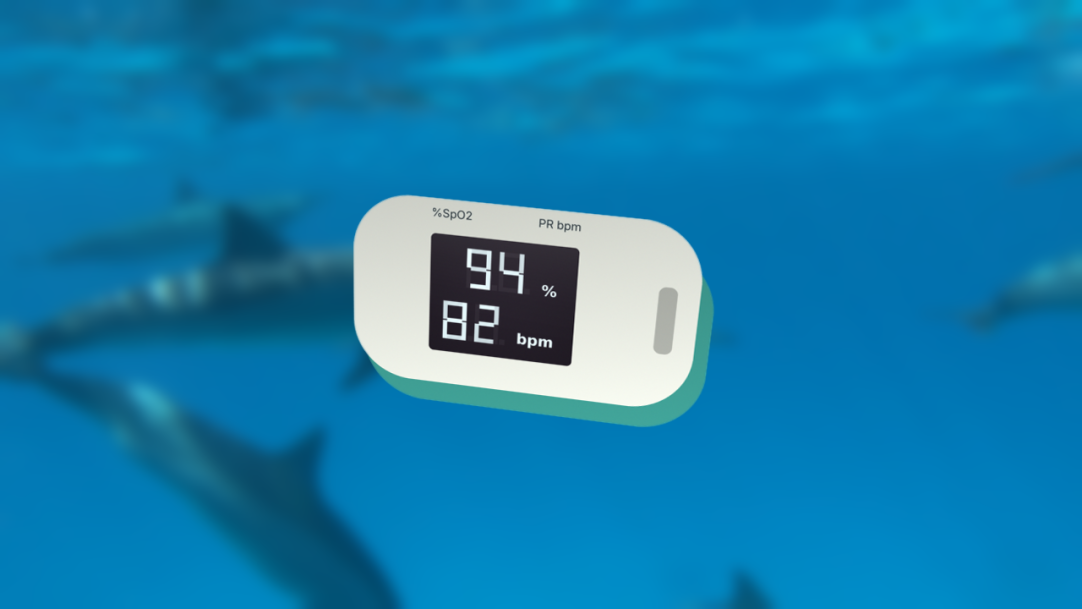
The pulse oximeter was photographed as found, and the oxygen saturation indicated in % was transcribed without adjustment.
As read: 94 %
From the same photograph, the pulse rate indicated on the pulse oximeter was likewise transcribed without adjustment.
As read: 82 bpm
